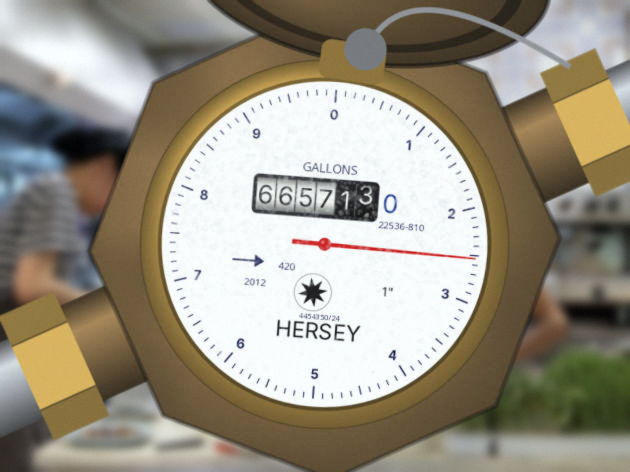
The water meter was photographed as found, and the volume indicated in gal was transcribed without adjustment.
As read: 6657132.5 gal
